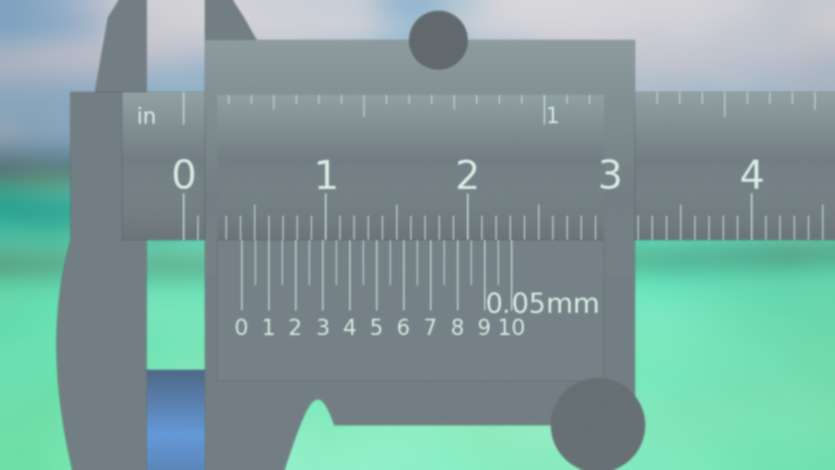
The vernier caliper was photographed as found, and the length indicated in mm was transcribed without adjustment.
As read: 4.1 mm
